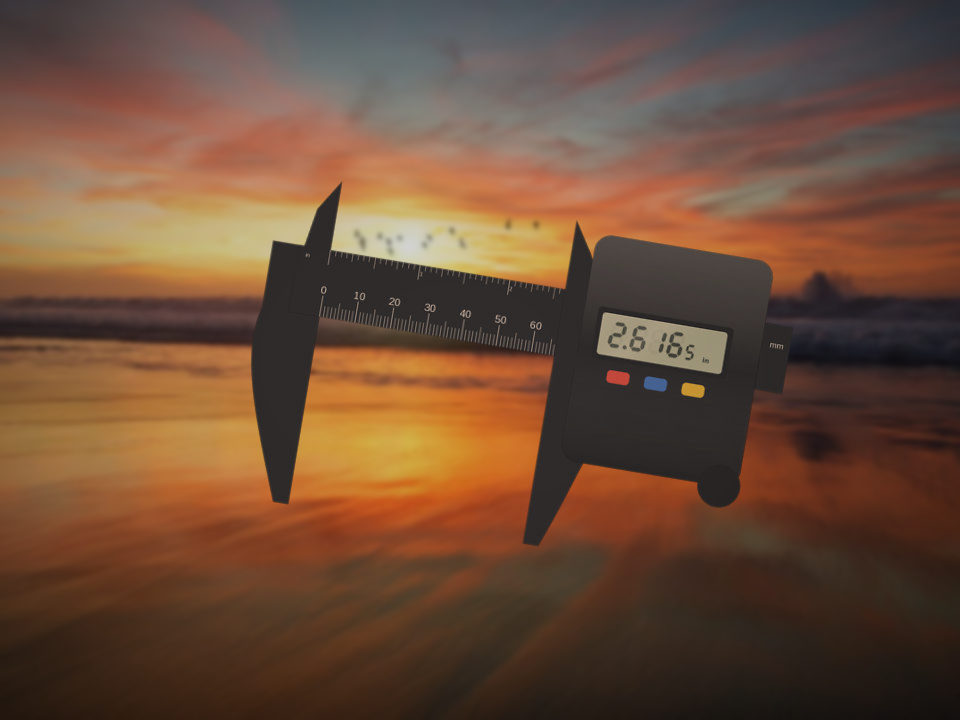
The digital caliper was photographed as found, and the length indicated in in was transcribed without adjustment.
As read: 2.6165 in
